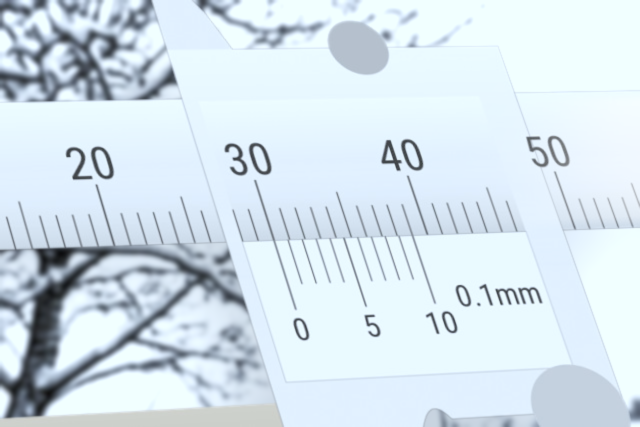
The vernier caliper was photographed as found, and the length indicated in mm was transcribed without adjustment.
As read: 30.0 mm
